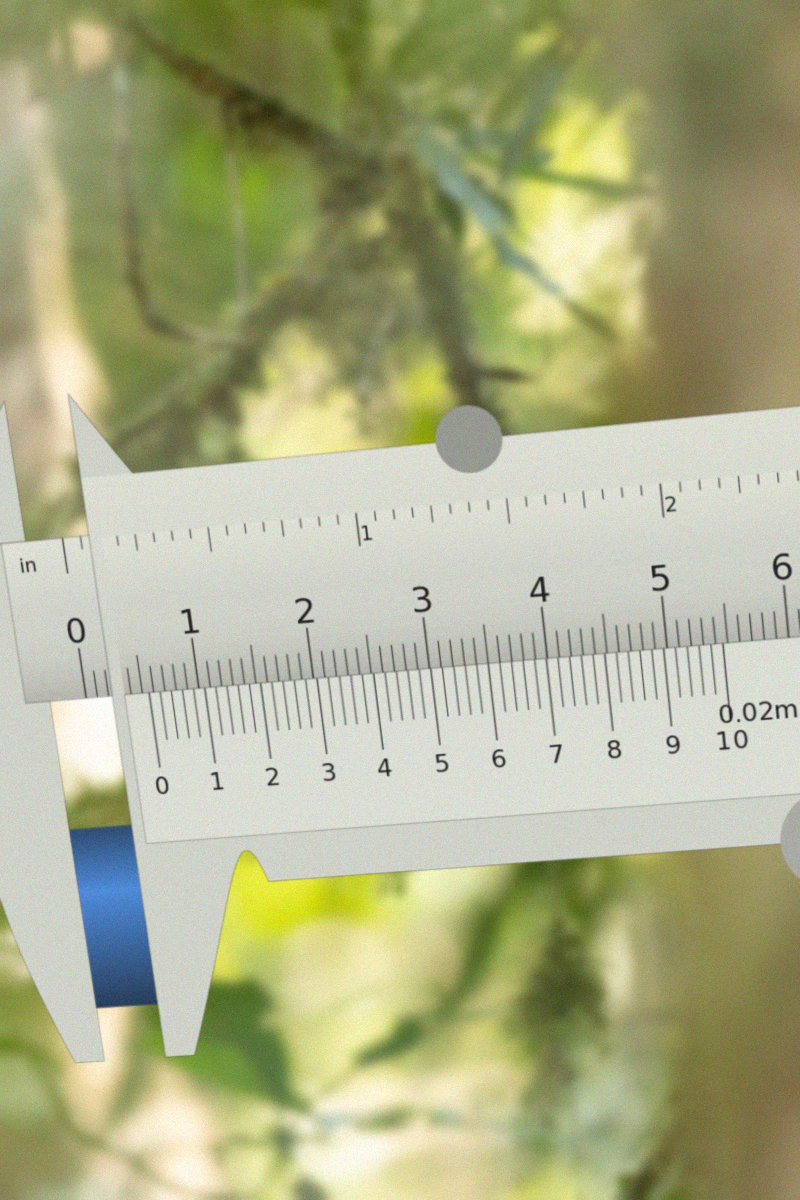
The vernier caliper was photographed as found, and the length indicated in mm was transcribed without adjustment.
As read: 5.6 mm
